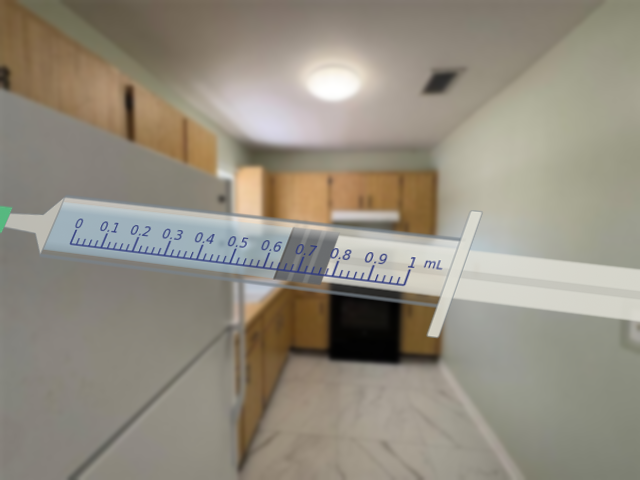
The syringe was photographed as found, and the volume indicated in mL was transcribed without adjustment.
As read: 0.64 mL
